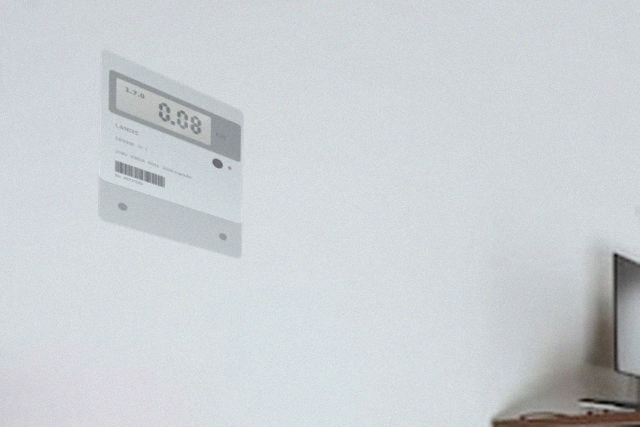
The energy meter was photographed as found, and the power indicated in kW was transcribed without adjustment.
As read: 0.08 kW
